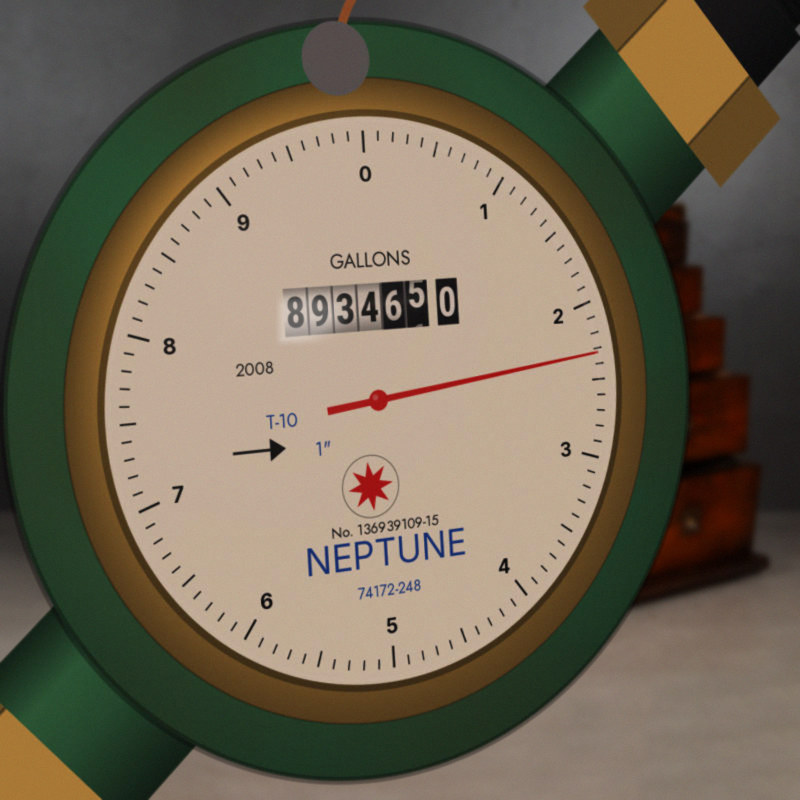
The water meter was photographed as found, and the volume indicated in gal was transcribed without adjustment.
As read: 8934652.3 gal
